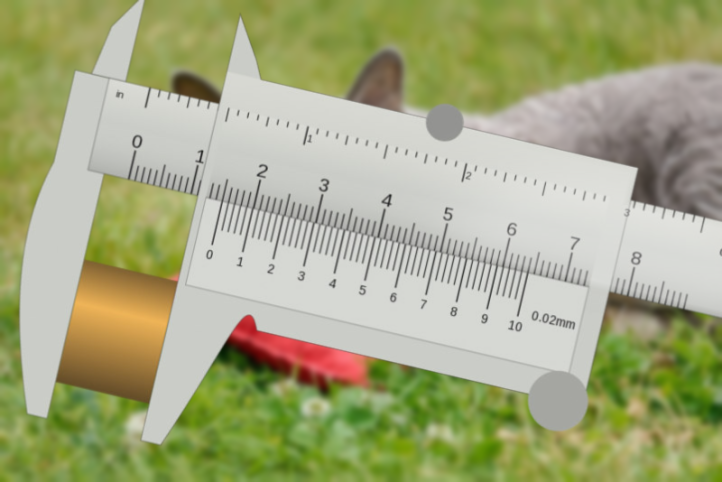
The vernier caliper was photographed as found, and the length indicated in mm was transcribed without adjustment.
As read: 15.0 mm
